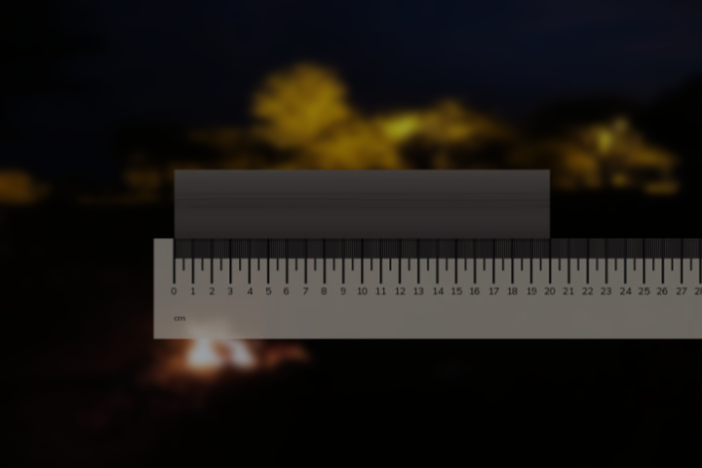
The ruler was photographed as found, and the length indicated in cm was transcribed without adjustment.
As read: 20 cm
